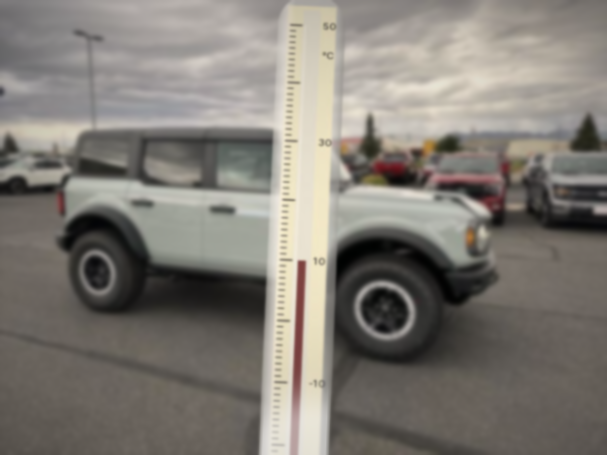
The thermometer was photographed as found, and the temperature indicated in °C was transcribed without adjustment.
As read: 10 °C
